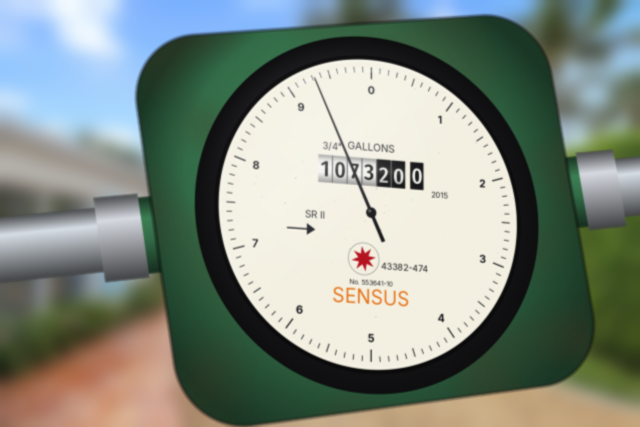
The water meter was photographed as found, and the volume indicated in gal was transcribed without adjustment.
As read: 1073199.3 gal
